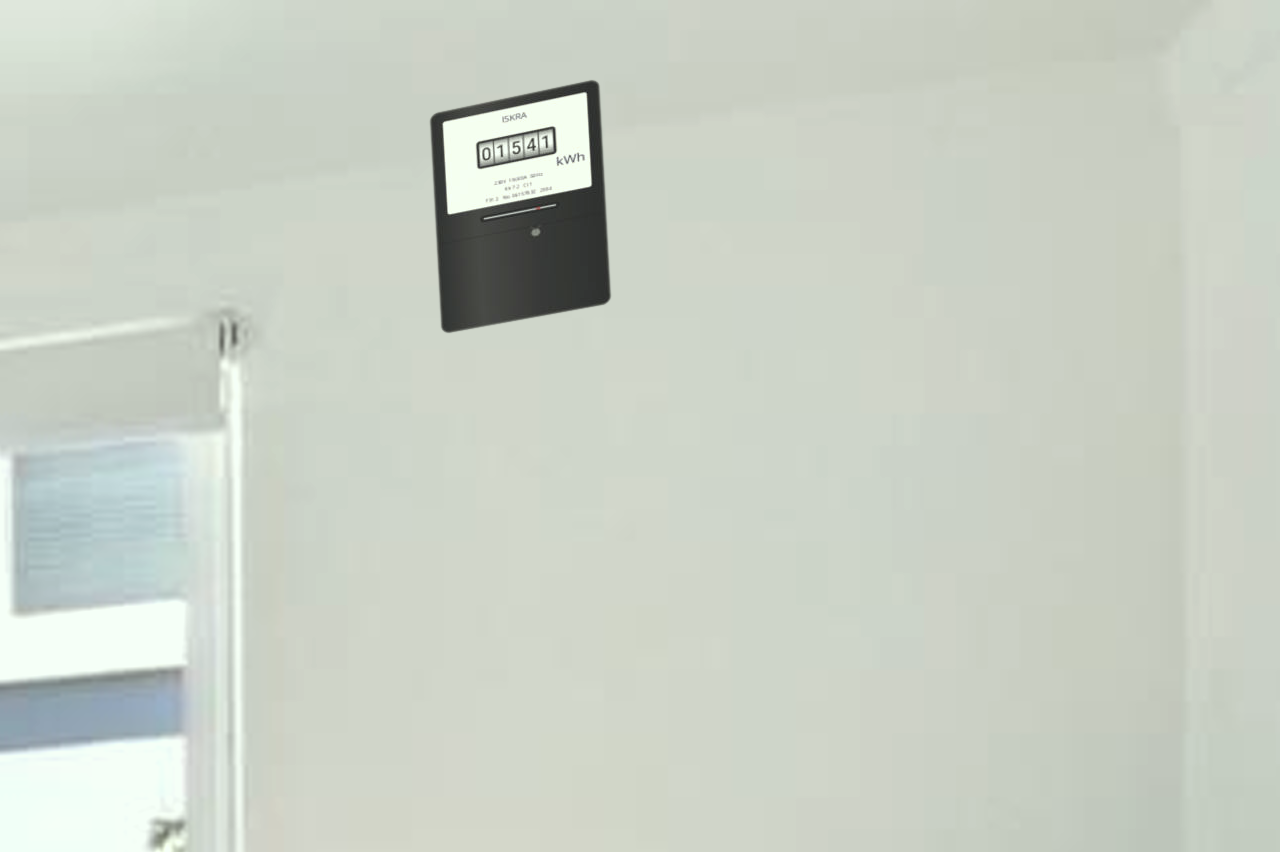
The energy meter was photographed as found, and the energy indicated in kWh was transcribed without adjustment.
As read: 1541 kWh
